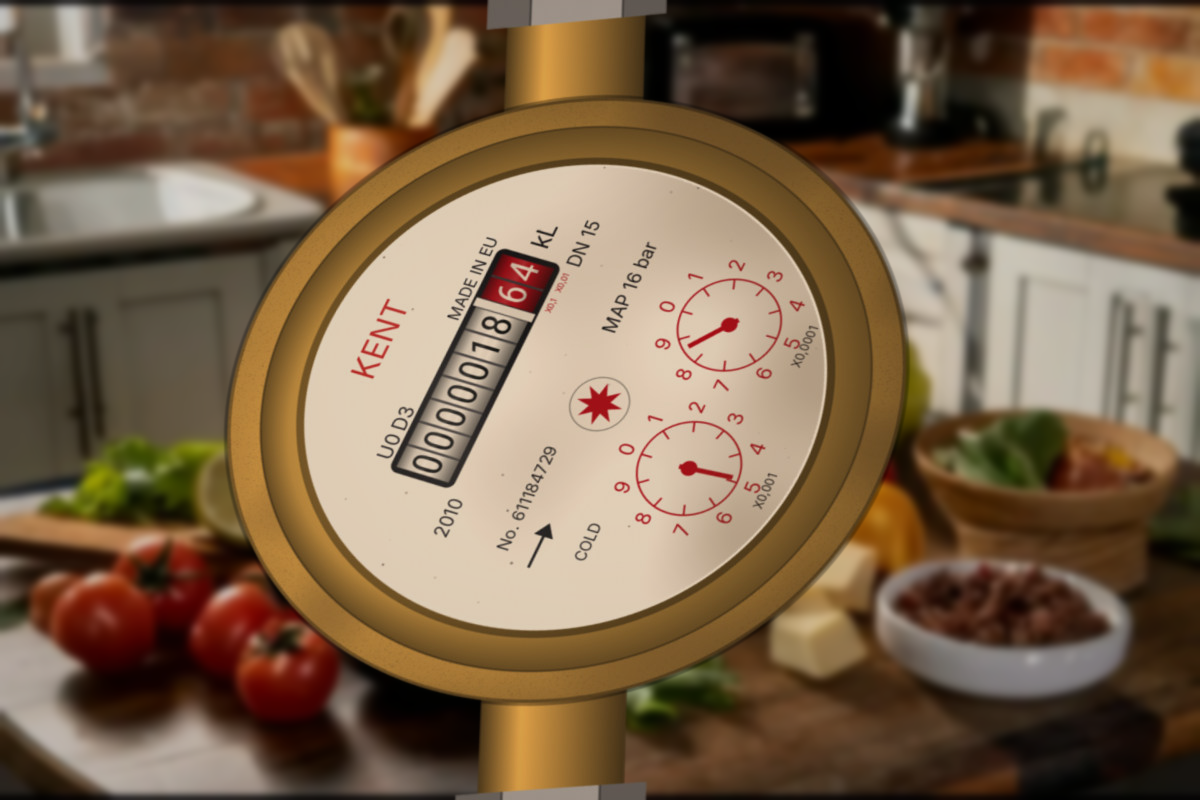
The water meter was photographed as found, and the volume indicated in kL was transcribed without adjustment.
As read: 18.6448 kL
